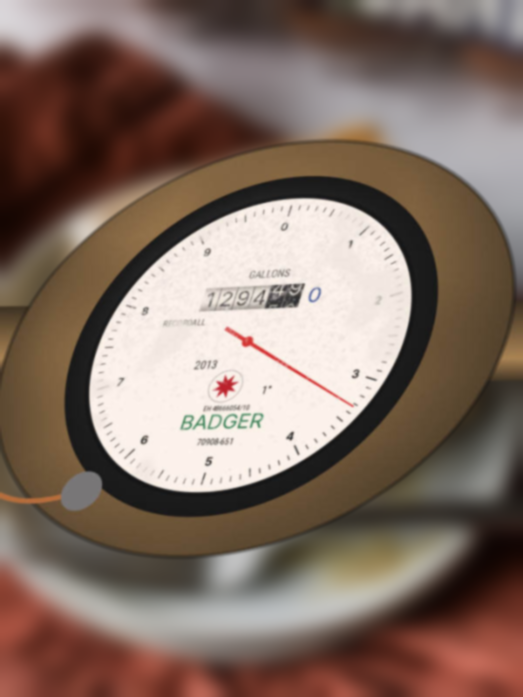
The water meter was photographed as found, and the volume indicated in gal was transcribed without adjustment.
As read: 1294493.3 gal
